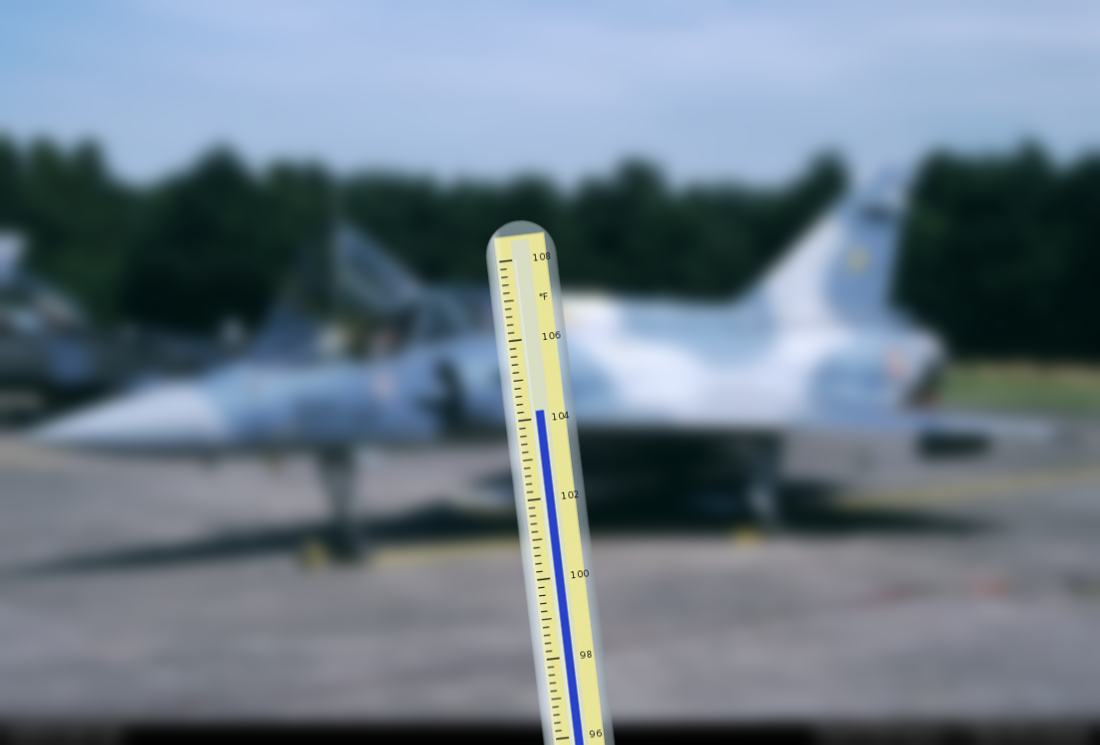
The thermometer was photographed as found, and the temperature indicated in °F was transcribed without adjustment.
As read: 104.2 °F
